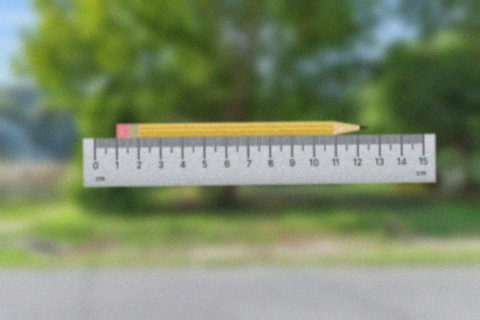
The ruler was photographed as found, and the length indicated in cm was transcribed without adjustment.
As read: 11.5 cm
